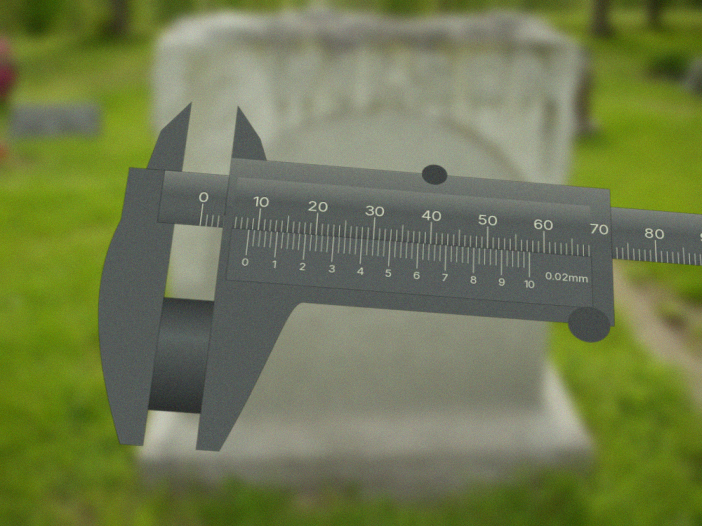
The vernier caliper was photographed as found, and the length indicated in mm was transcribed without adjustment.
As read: 8.4 mm
